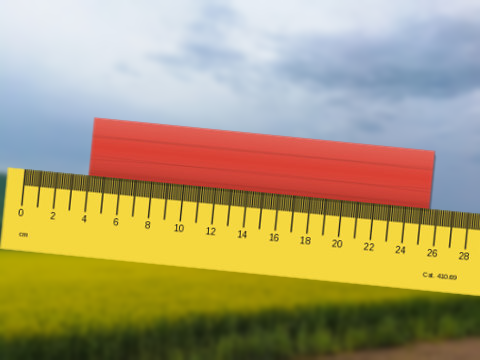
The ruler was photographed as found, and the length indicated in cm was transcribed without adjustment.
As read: 21.5 cm
